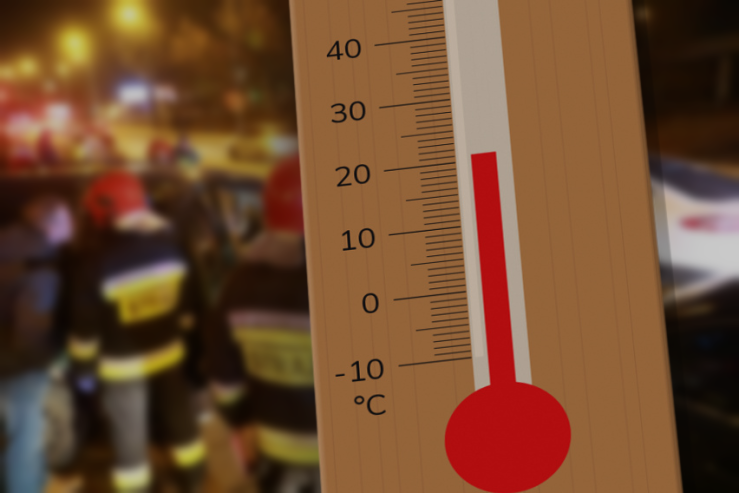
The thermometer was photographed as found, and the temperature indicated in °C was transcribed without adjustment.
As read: 21 °C
